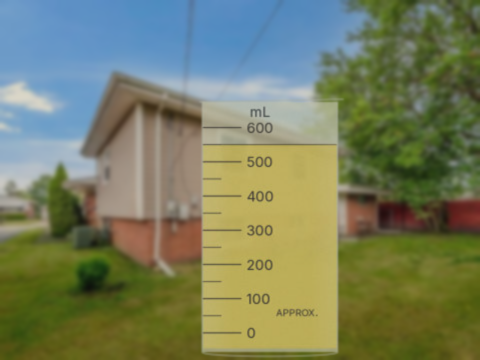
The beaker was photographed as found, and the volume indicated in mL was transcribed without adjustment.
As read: 550 mL
